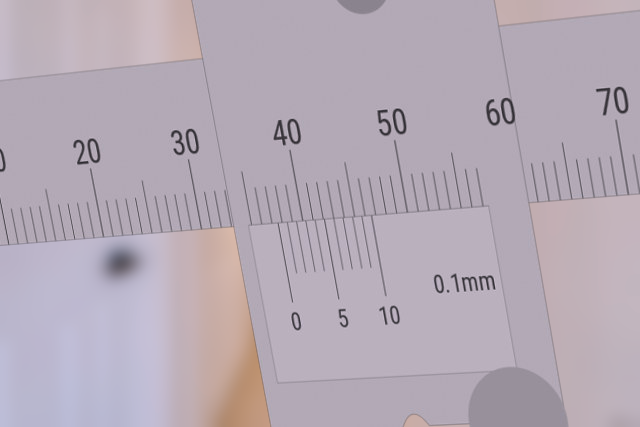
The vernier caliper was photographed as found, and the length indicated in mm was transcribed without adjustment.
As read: 37.6 mm
